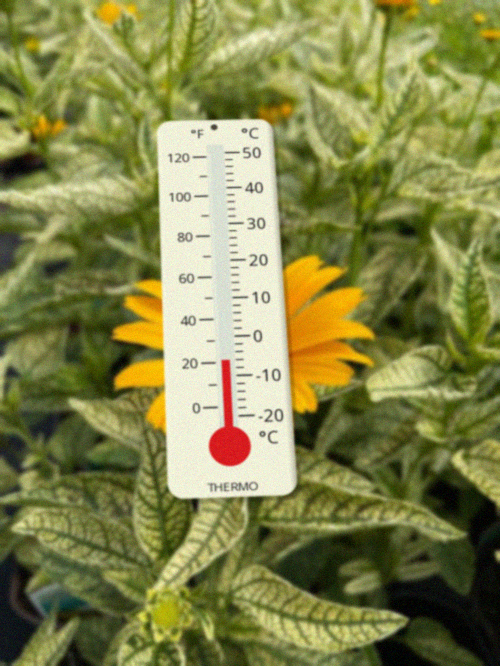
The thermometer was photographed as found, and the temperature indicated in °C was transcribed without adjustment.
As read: -6 °C
